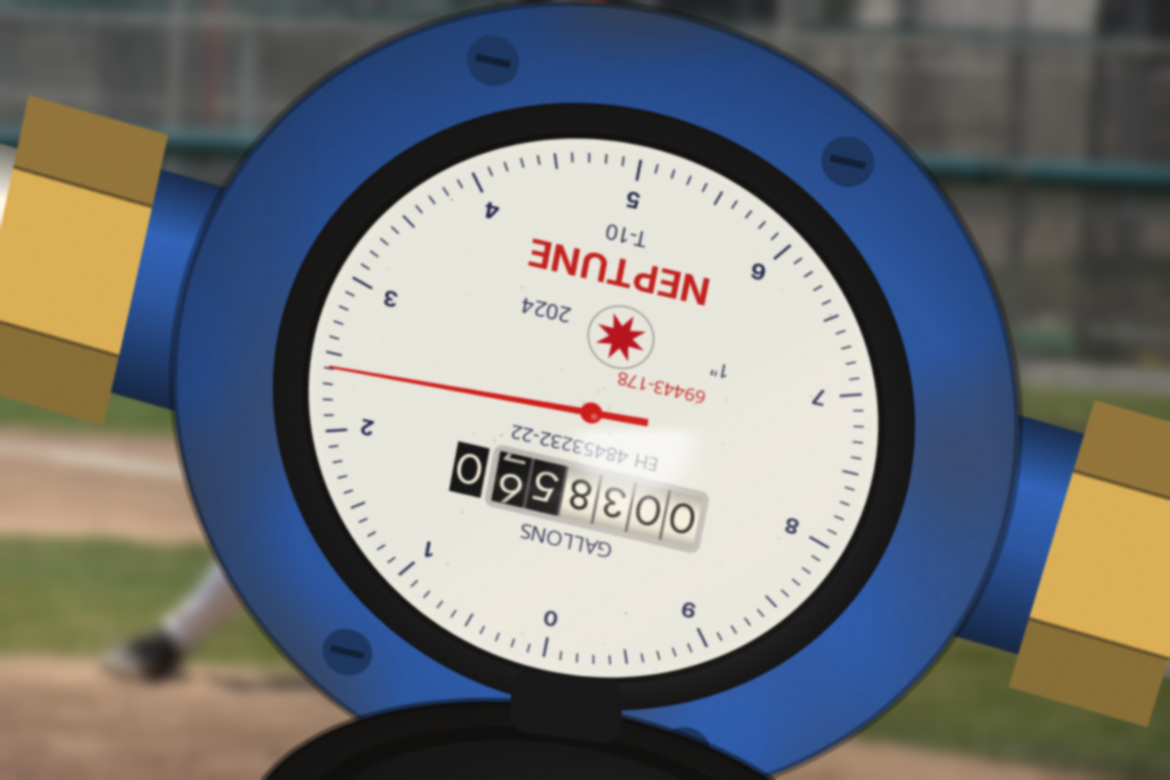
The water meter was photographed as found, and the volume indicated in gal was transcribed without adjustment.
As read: 38562.4 gal
